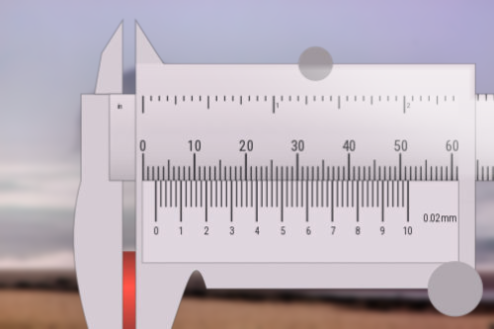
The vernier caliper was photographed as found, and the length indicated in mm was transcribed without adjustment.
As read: 2.5 mm
